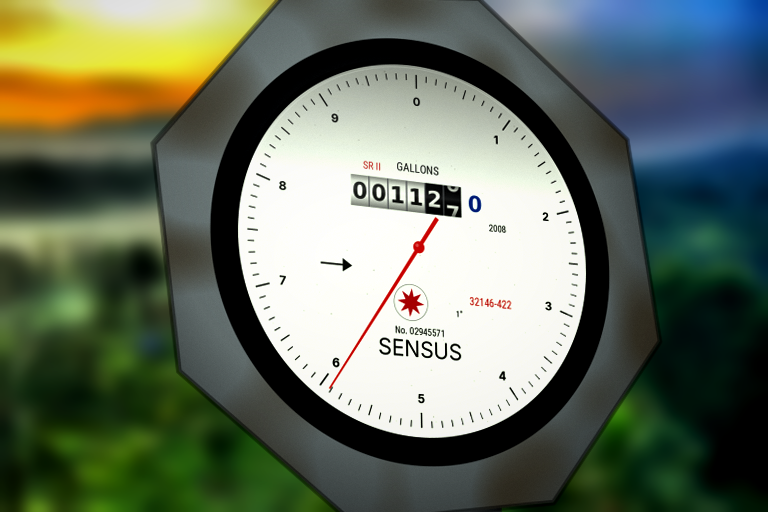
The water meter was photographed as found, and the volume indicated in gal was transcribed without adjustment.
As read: 11265.9 gal
